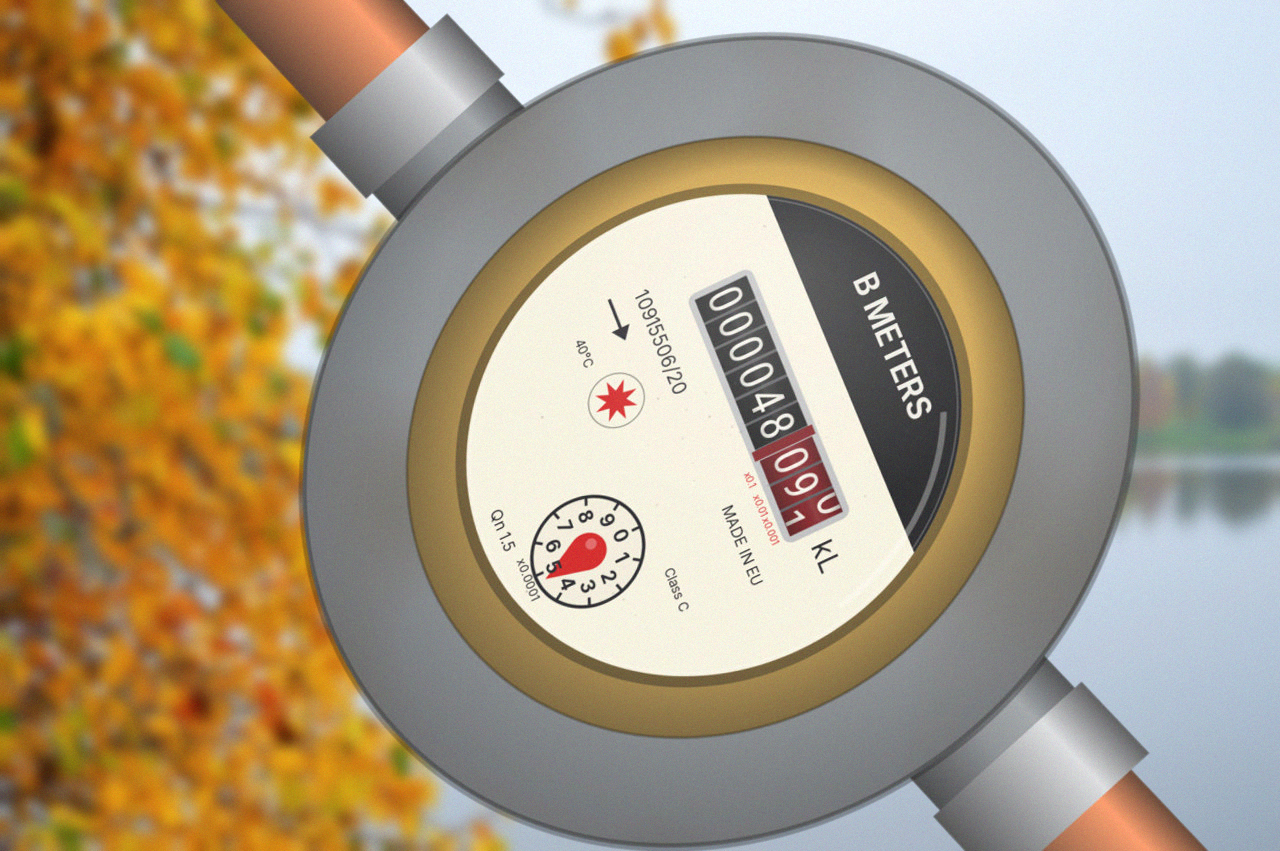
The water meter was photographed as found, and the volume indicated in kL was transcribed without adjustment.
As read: 48.0904 kL
